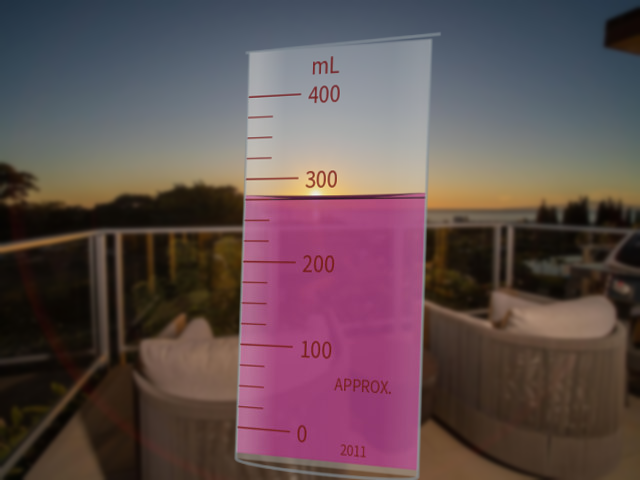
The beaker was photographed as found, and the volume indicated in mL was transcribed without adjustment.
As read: 275 mL
